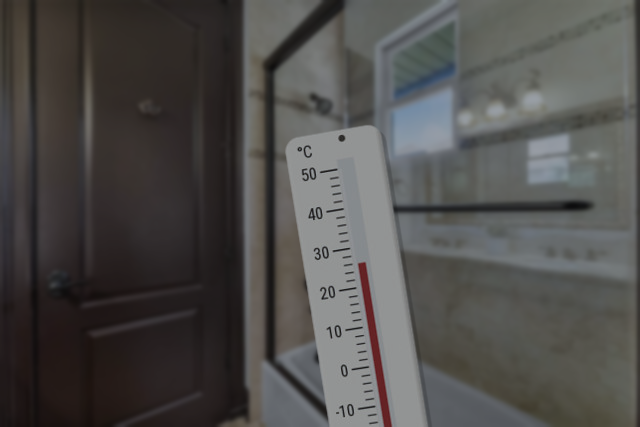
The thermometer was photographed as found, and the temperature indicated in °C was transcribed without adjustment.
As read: 26 °C
